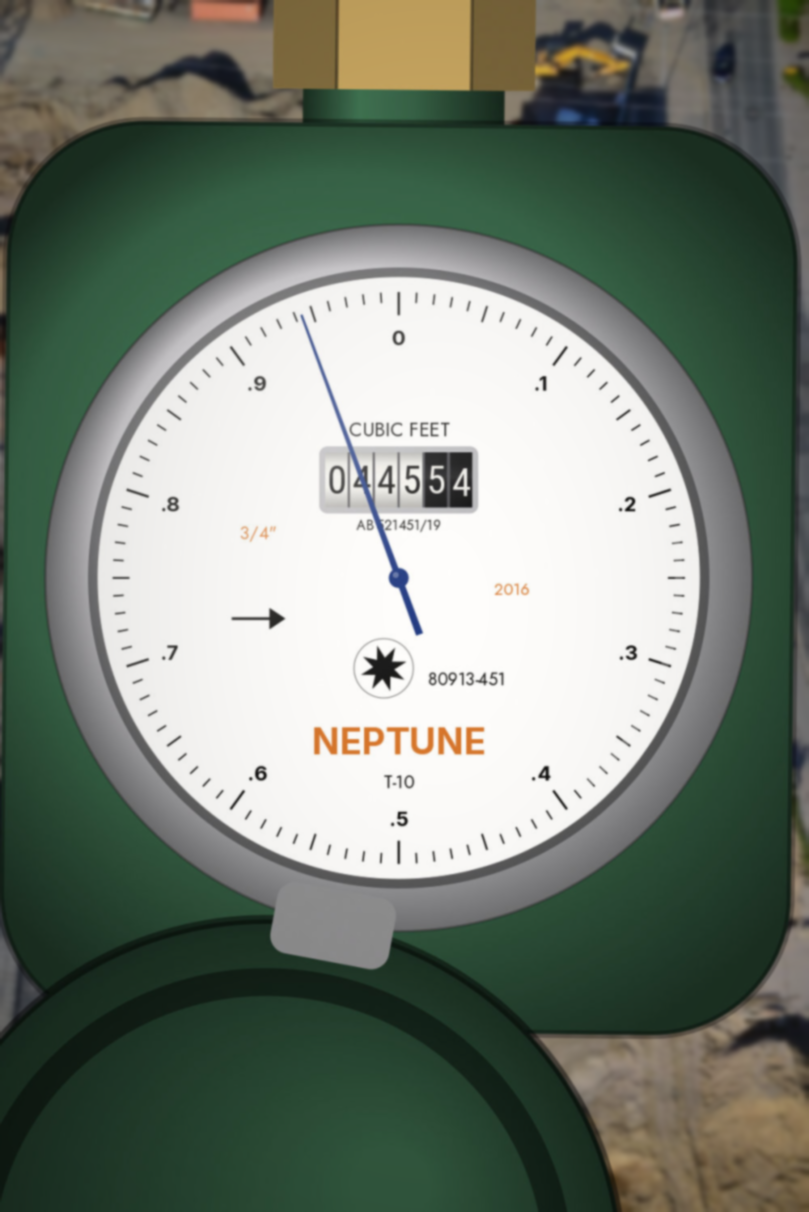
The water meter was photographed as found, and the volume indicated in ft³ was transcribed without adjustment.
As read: 44553.94 ft³
